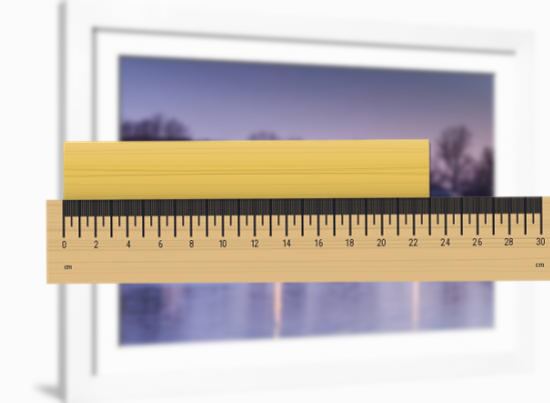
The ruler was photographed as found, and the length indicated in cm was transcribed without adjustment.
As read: 23 cm
